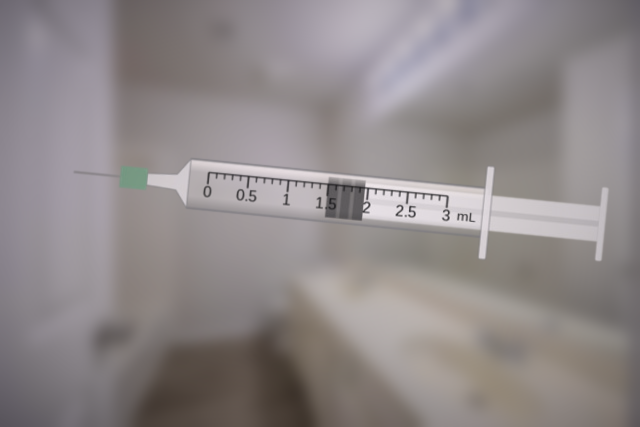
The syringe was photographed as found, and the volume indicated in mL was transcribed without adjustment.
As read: 1.5 mL
